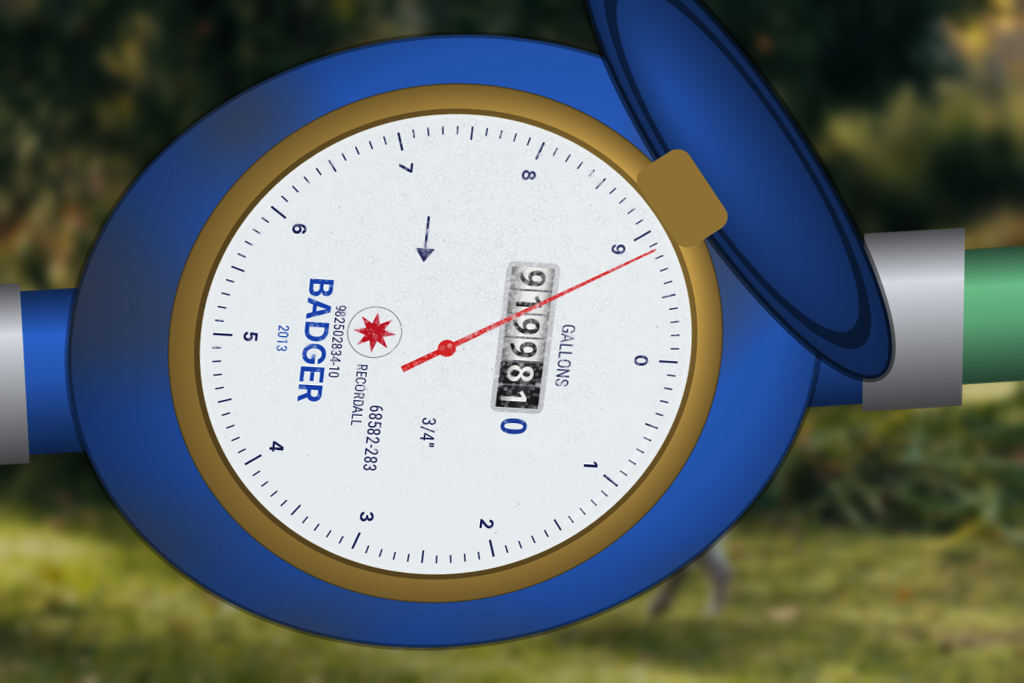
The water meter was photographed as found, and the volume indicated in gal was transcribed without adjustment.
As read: 9199809.1 gal
